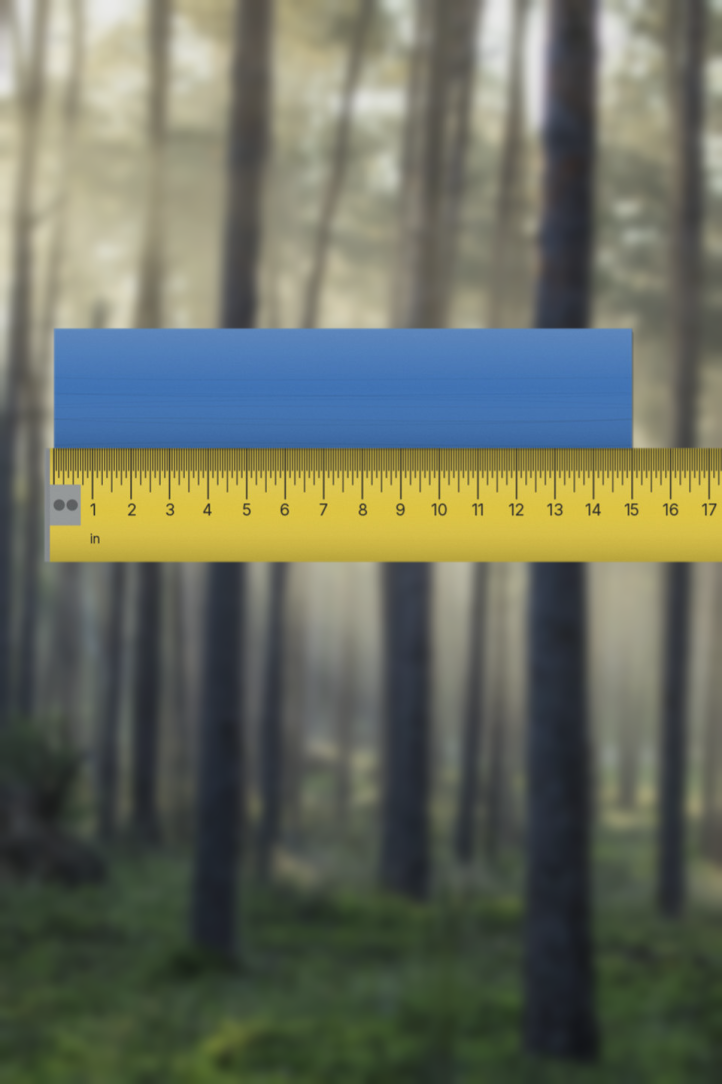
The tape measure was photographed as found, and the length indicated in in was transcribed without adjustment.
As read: 15 in
